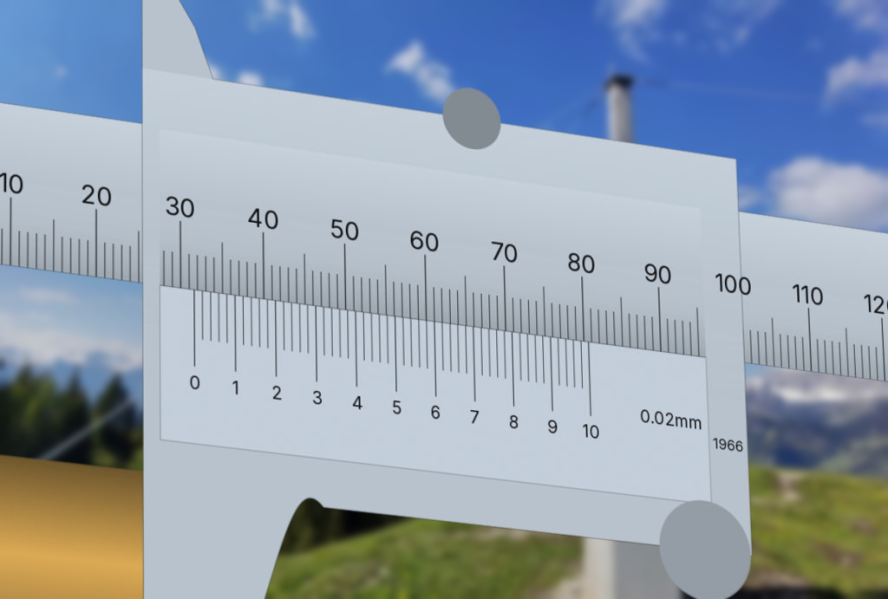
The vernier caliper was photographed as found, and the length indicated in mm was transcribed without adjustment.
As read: 31.6 mm
